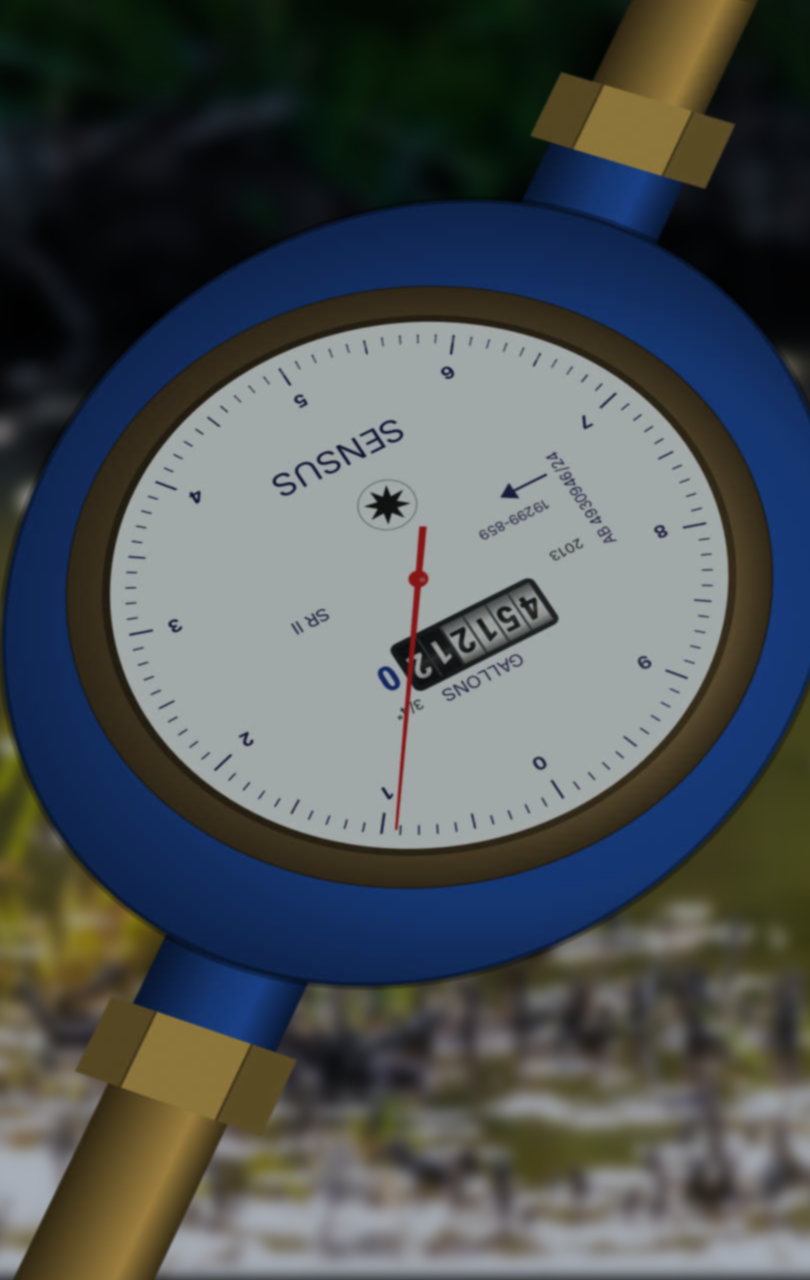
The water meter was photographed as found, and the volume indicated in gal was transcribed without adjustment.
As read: 4512120.9 gal
